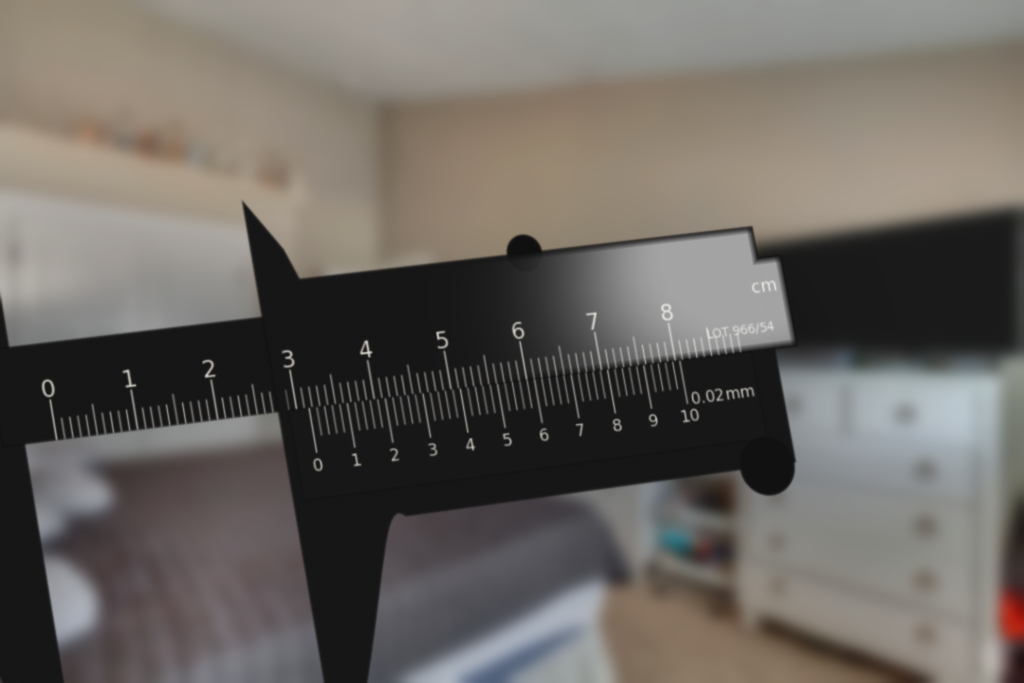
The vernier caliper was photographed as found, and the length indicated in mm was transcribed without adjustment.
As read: 31.6 mm
